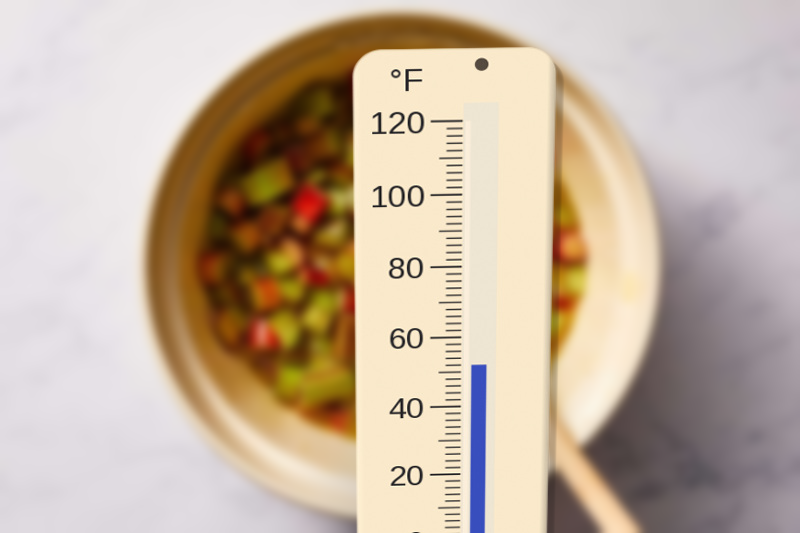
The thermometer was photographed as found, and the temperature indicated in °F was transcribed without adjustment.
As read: 52 °F
